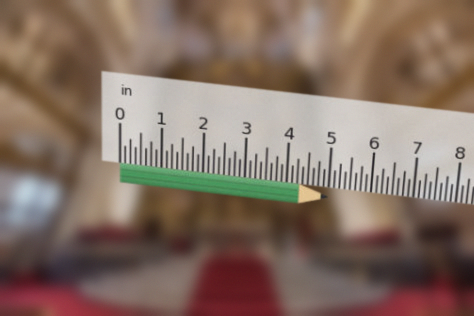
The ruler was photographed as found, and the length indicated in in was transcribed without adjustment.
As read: 5 in
